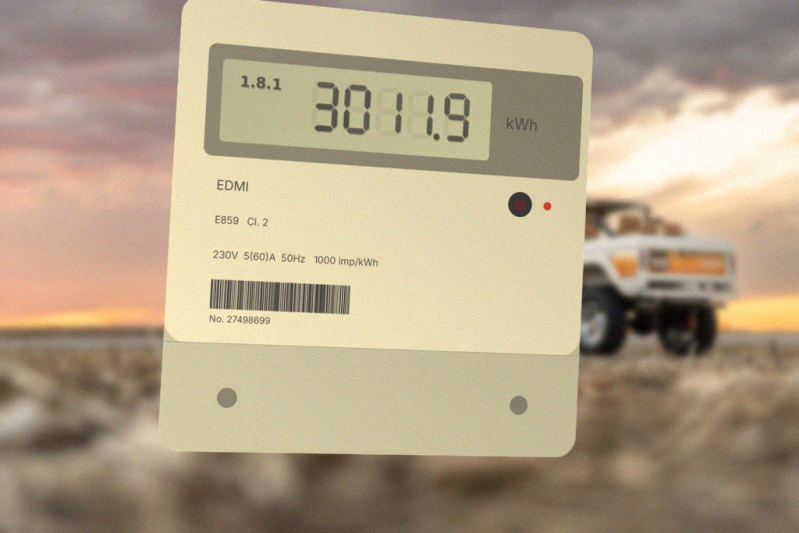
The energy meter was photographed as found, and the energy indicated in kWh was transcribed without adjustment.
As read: 3011.9 kWh
